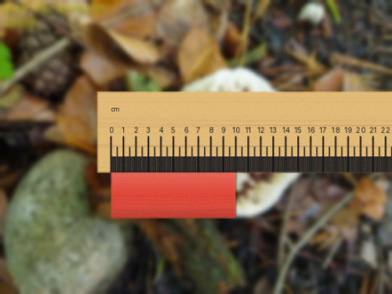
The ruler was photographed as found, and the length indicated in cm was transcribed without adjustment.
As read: 10 cm
